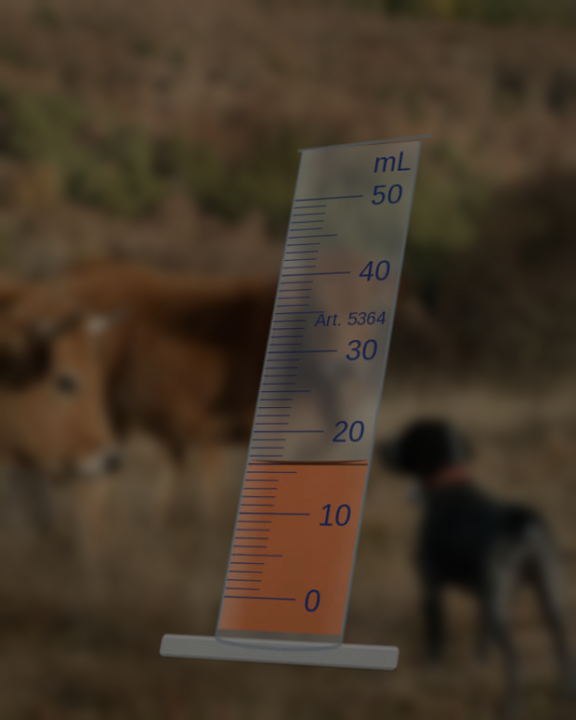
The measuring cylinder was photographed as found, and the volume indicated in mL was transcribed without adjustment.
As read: 16 mL
